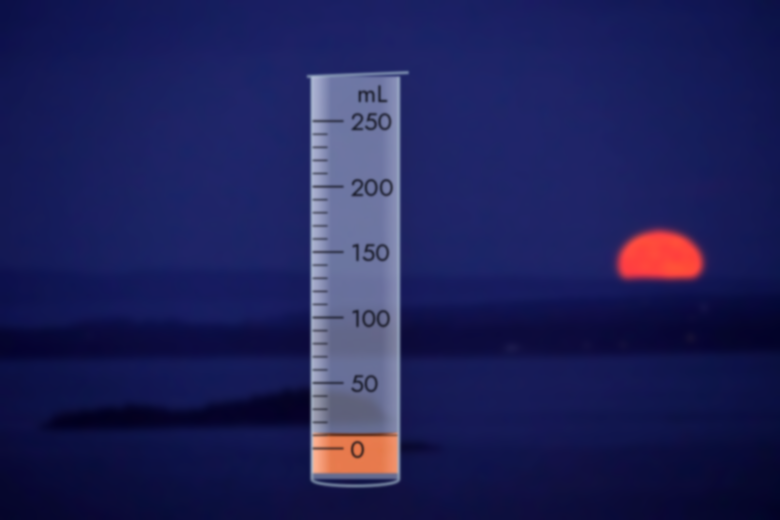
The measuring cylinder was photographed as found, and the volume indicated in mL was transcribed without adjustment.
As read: 10 mL
